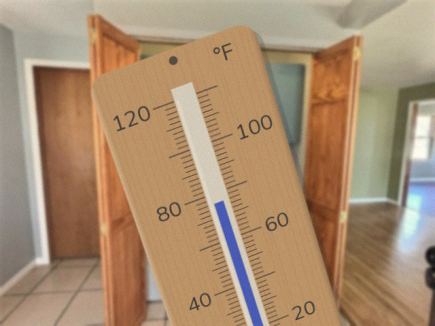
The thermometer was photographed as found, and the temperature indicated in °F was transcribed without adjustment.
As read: 76 °F
